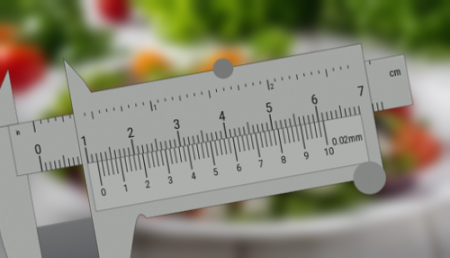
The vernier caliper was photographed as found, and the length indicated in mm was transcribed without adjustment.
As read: 12.0 mm
